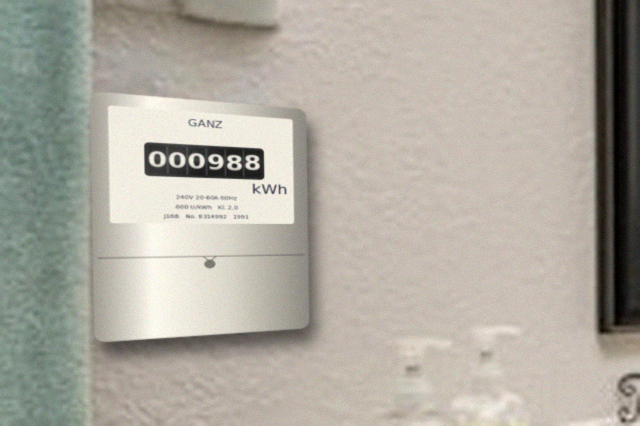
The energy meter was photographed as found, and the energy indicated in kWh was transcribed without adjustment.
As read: 988 kWh
